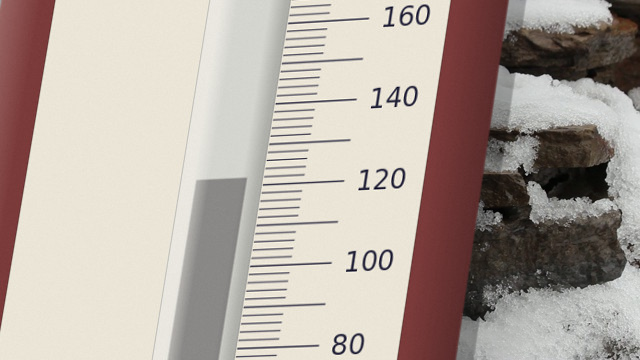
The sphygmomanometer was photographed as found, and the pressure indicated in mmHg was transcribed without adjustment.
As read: 122 mmHg
